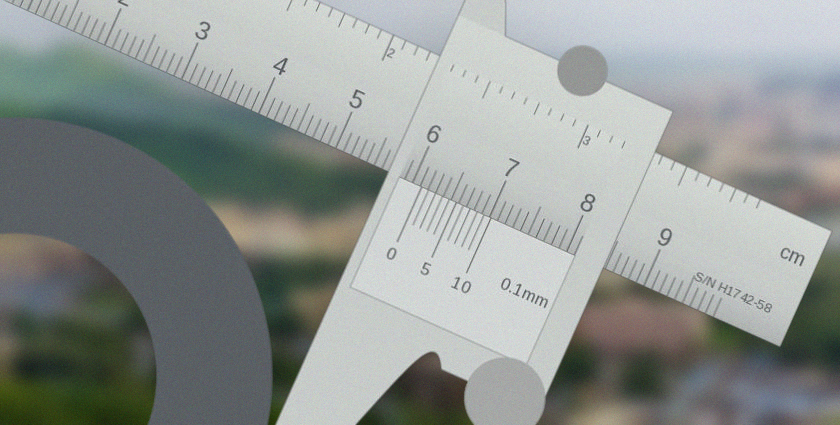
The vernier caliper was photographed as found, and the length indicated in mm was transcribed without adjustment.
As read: 61.2 mm
